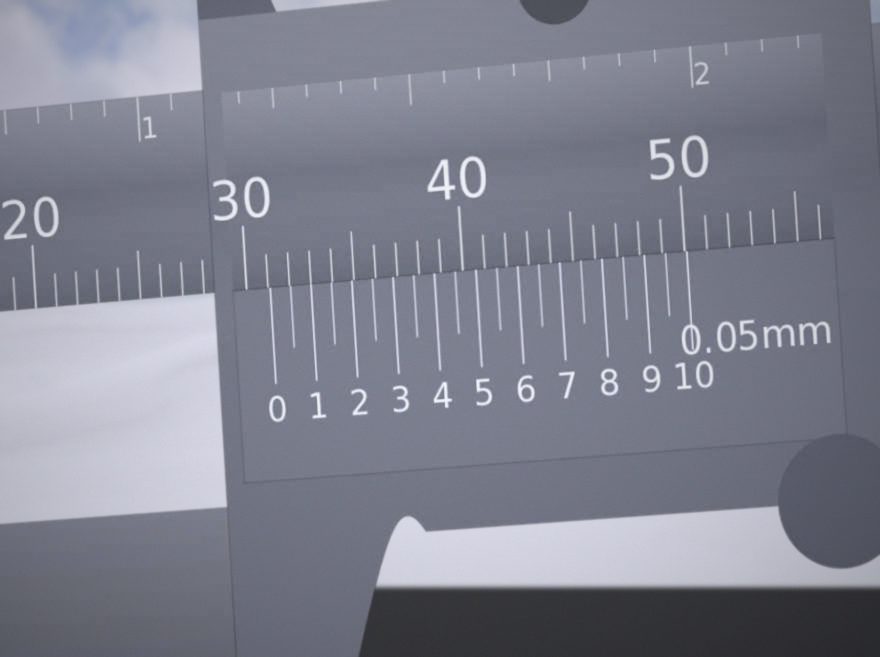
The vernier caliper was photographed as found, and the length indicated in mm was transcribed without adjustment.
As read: 31.1 mm
